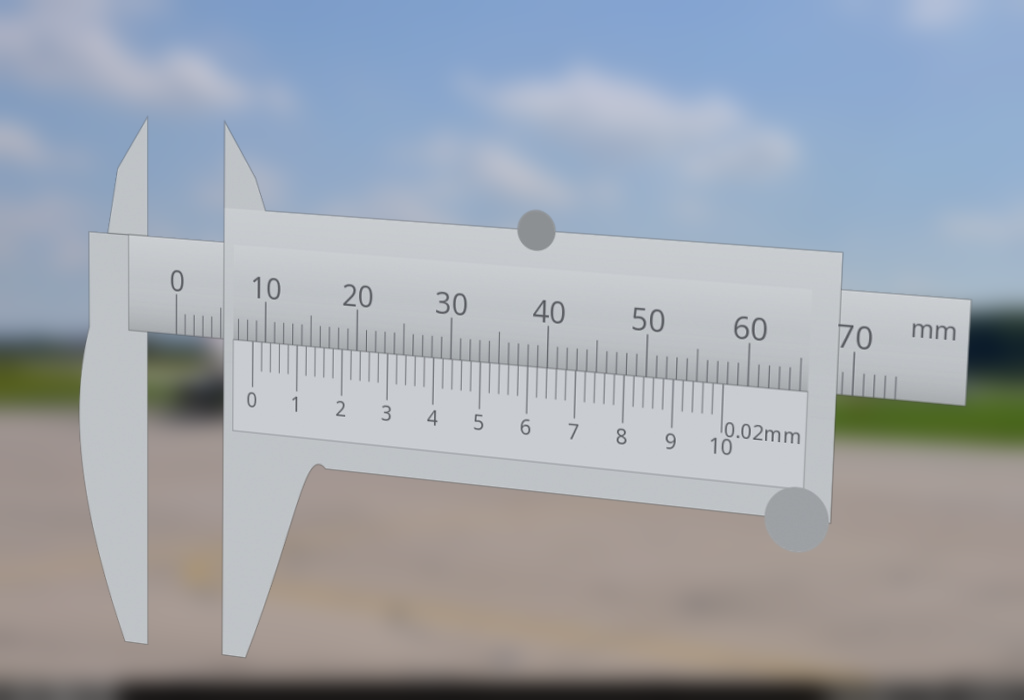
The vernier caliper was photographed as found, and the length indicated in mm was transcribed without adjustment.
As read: 8.6 mm
